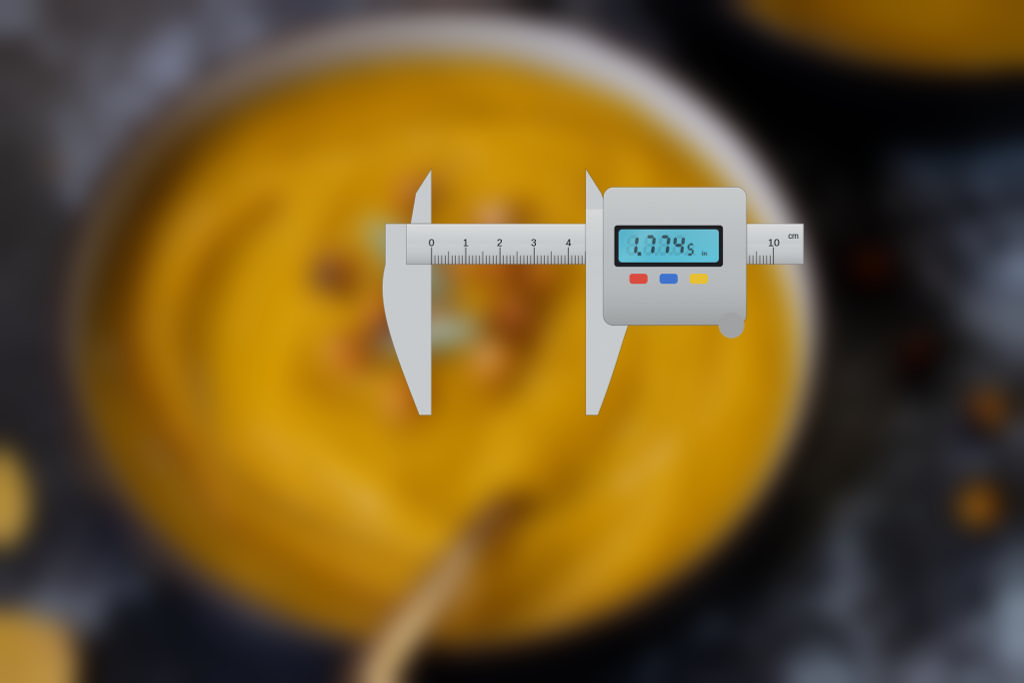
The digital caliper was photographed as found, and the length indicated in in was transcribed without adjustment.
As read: 1.7745 in
